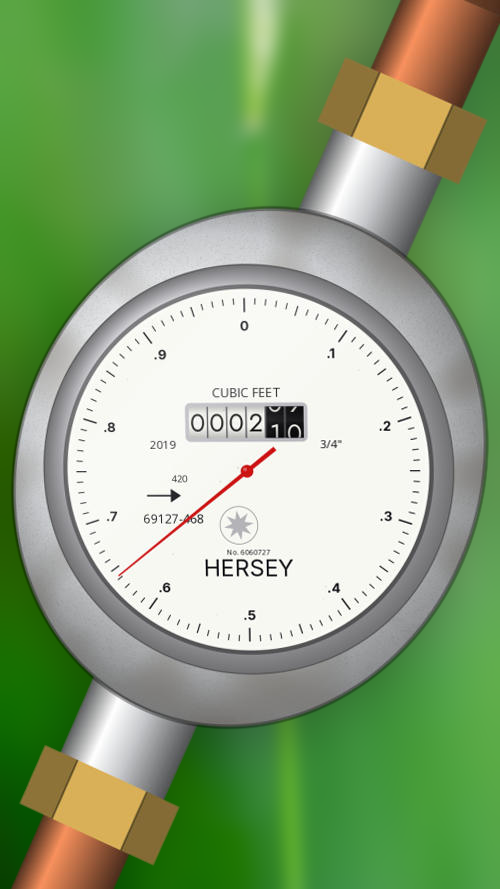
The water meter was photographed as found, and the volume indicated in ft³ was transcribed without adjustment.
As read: 209.64 ft³
